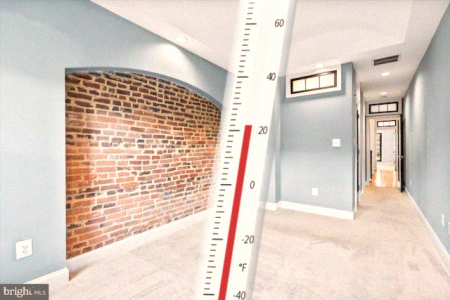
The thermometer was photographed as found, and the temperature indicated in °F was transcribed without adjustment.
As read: 22 °F
